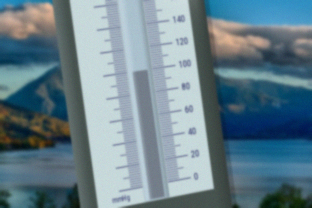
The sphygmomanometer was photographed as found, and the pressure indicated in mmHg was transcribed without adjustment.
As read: 100 mmHg
